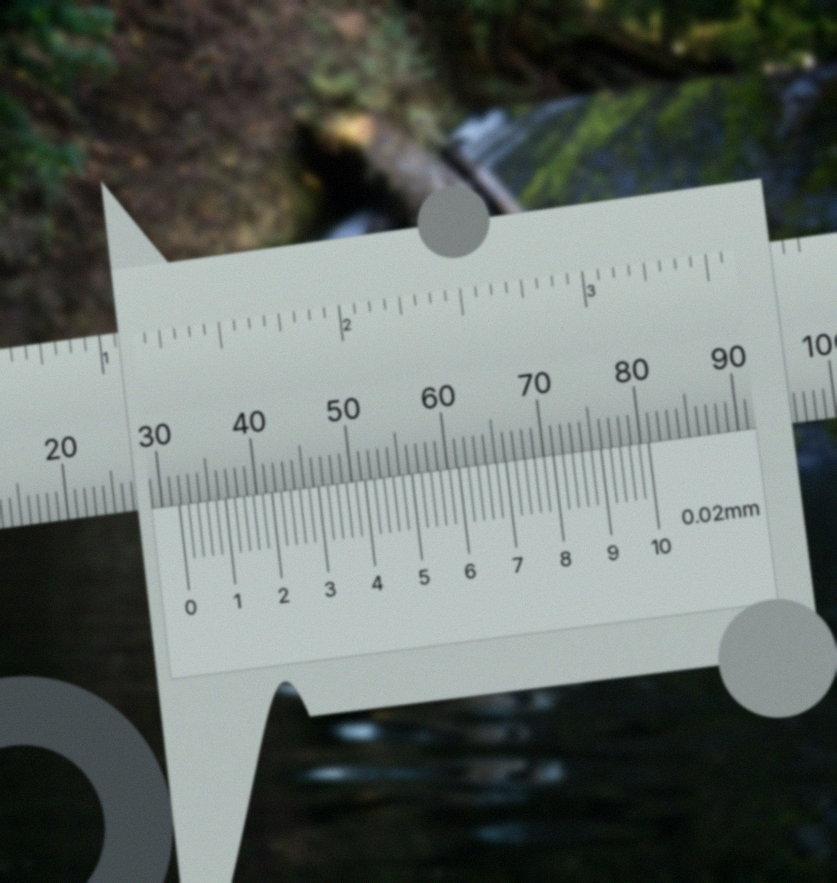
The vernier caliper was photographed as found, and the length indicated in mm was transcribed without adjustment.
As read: 31.8 mm
